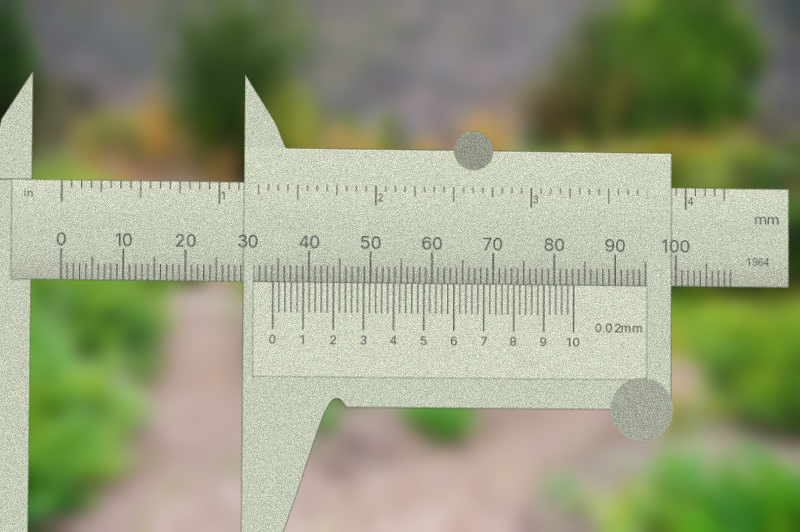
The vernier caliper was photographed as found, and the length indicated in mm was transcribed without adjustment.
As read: 34.2 mm
